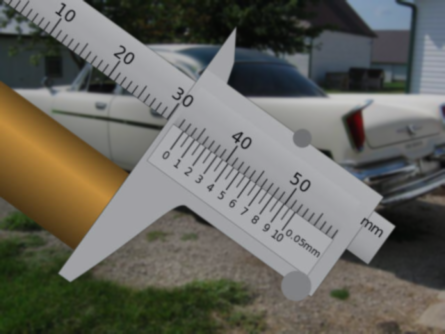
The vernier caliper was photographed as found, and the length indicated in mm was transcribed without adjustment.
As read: 32.8 mm
